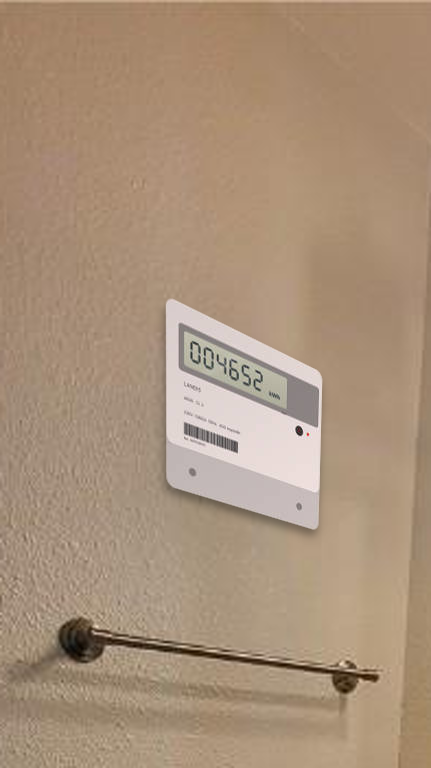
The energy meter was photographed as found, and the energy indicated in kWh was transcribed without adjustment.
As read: 4652 kWh
